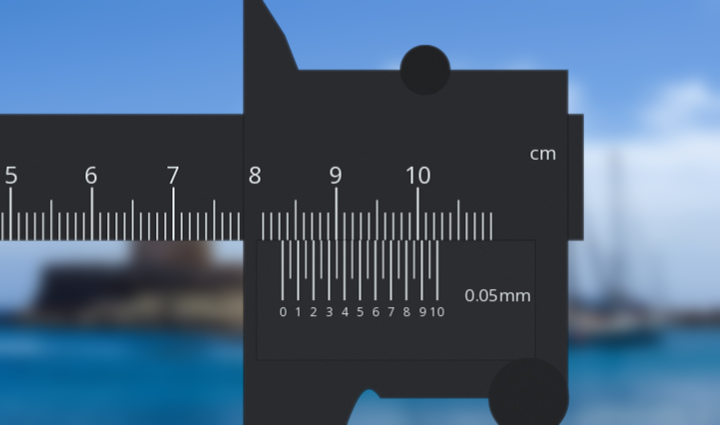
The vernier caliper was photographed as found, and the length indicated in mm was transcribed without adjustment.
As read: 83.4 mm
